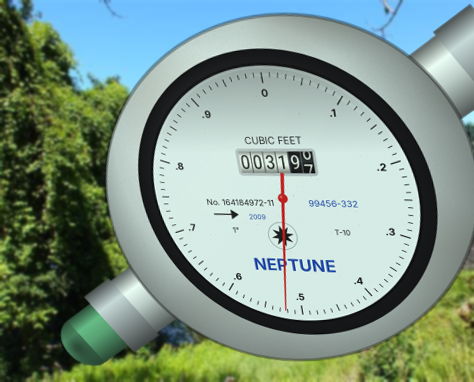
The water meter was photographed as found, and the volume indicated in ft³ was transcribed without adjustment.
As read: 3196.52 ft³
